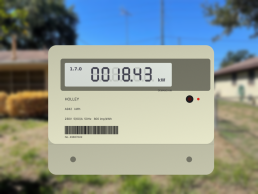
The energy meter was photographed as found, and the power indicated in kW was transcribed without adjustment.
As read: 18.43 kW
